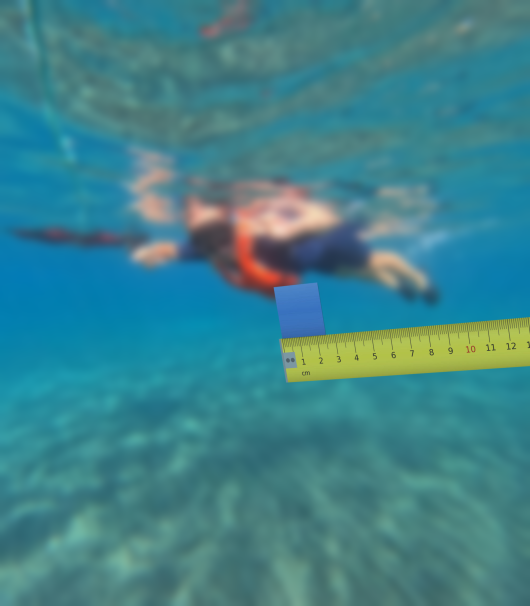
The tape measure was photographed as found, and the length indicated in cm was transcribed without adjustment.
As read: 2.5 cm
